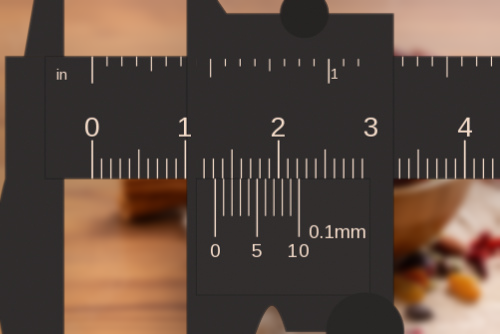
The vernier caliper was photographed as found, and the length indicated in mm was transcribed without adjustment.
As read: 13.2 mm
